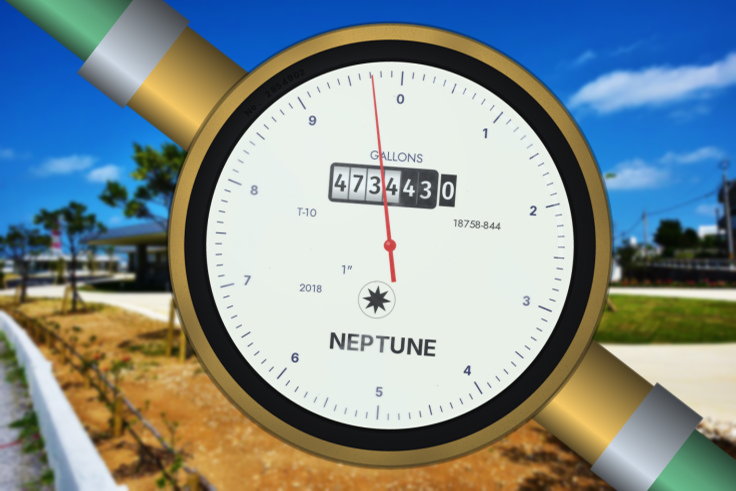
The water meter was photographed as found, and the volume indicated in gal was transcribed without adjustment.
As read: 4734429.7 gal
